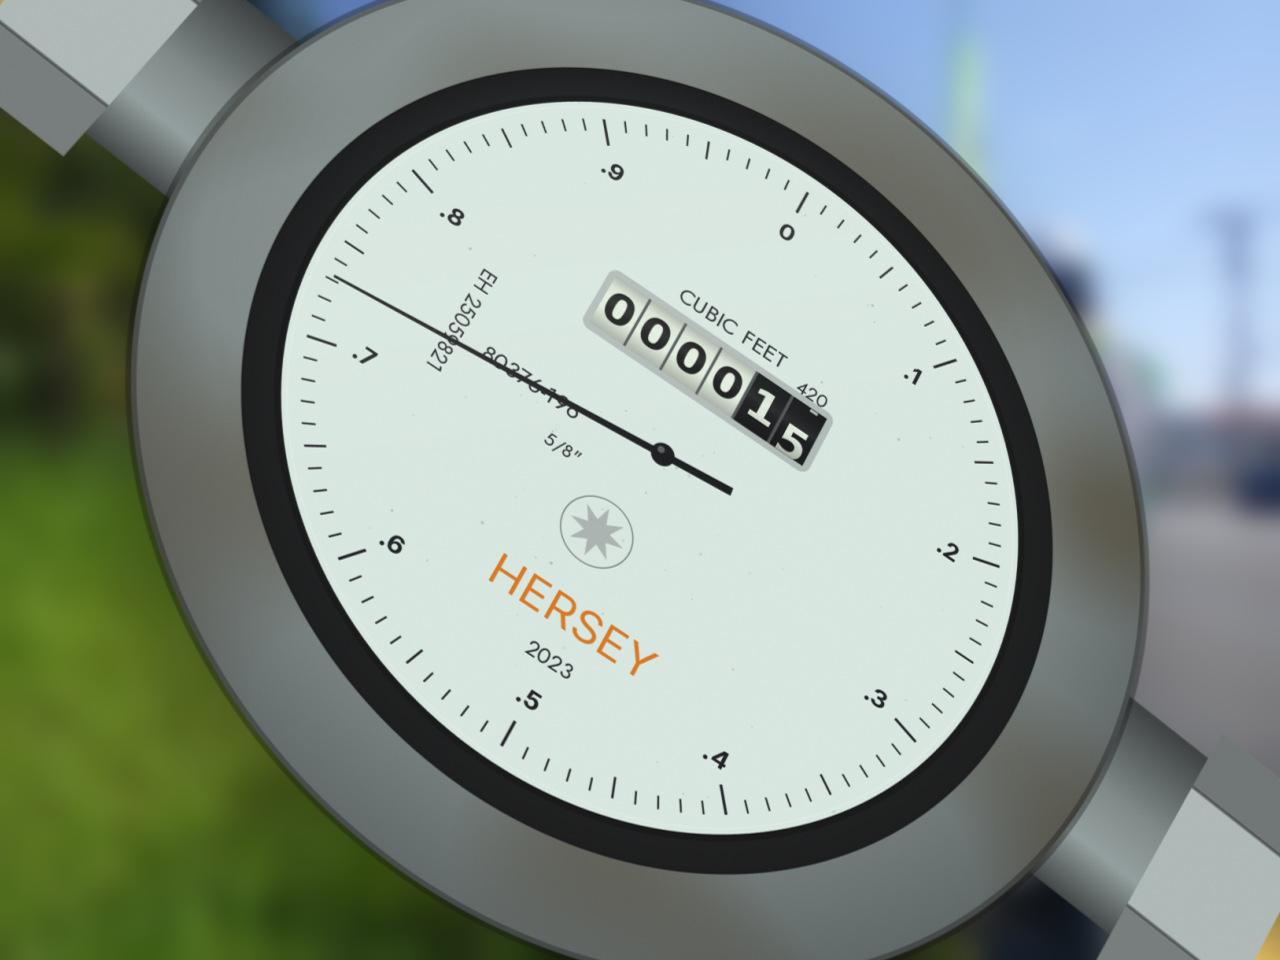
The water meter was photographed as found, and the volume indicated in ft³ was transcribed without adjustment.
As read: 14.73 ft³
